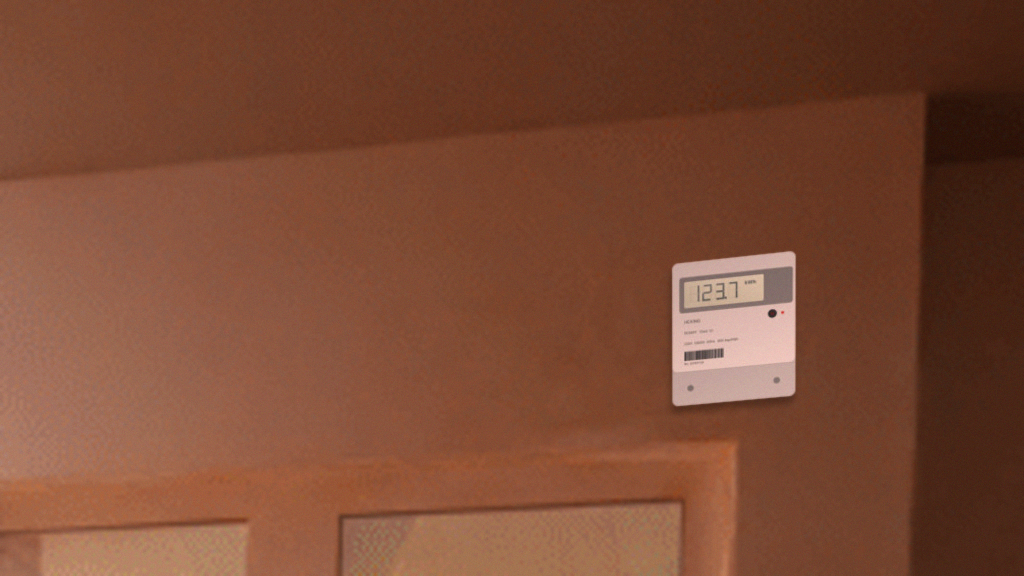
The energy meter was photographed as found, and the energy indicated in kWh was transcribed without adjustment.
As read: 123.7 kWh
